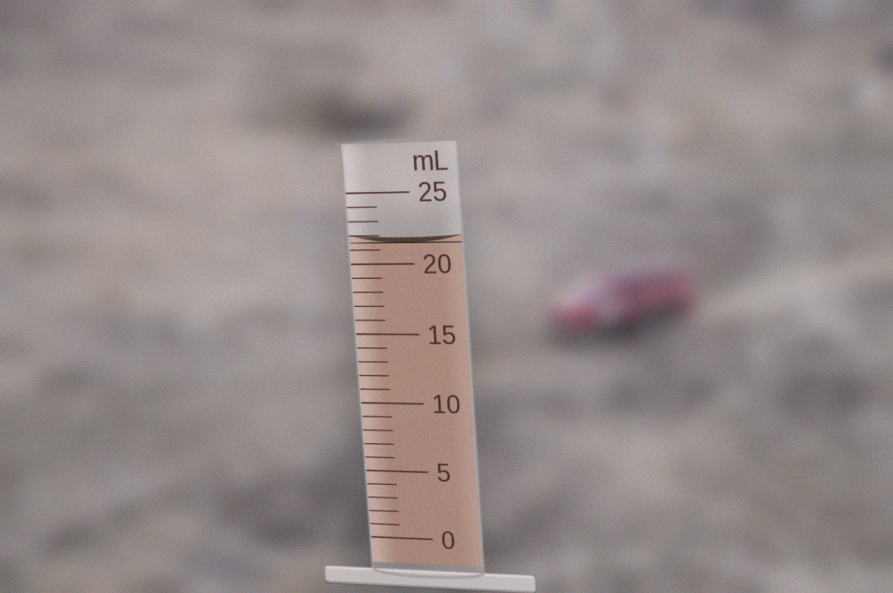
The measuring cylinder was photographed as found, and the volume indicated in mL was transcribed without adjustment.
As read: 21.5 mL
